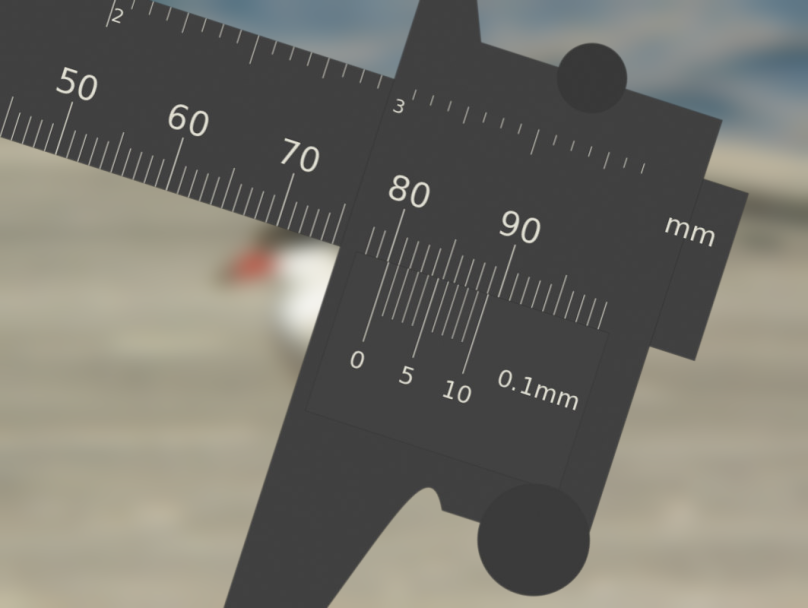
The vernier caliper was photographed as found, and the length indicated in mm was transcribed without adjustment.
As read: 80.1 mm
